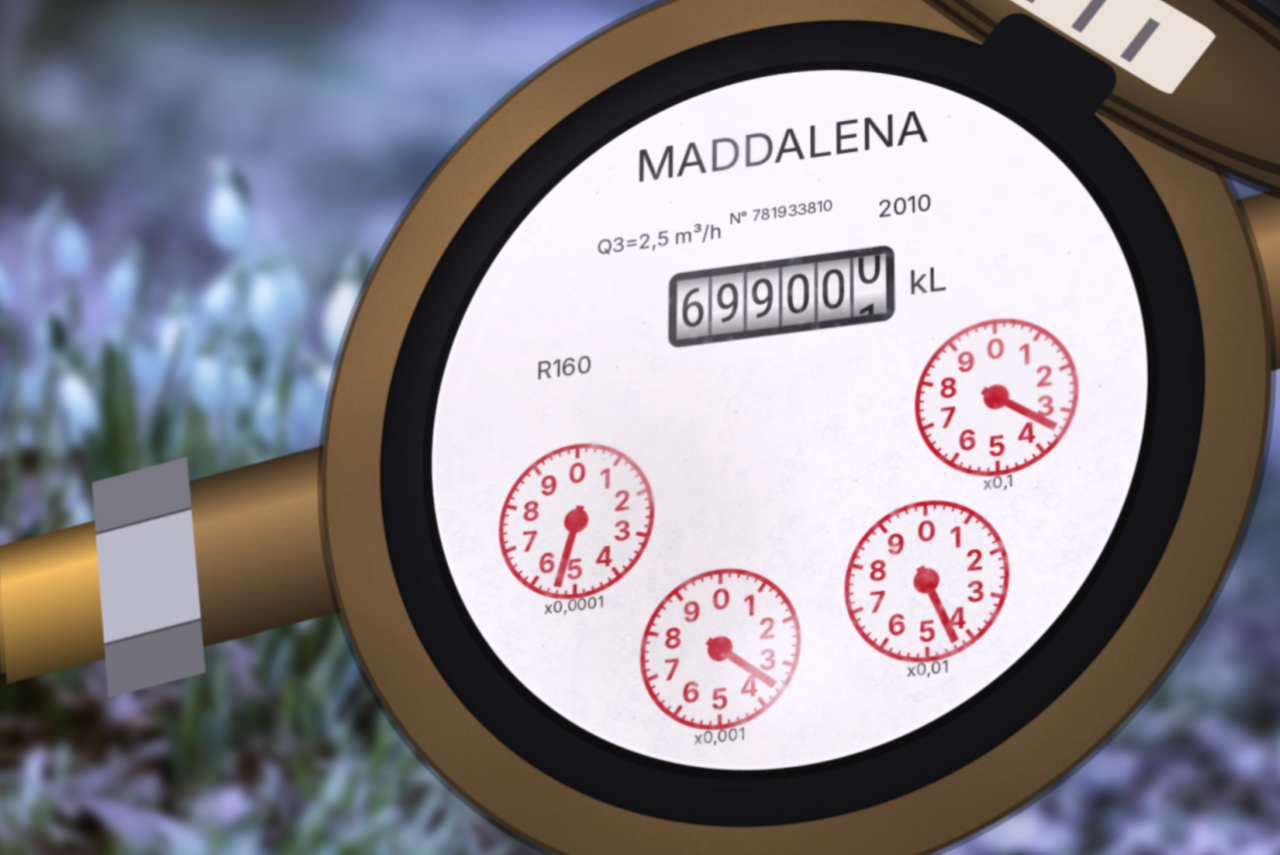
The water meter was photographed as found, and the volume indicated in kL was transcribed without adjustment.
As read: 699000.3435 kL
